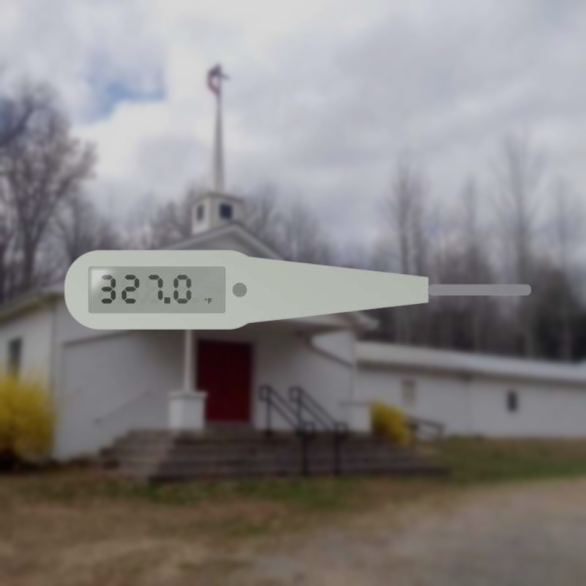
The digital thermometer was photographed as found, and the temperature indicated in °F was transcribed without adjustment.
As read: 327.0 °F
